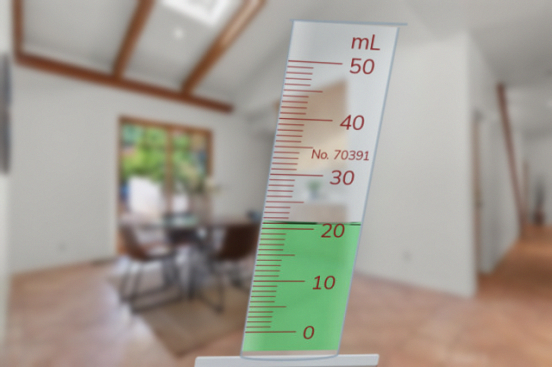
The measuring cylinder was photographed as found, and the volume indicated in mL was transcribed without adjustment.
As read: 21 mL
